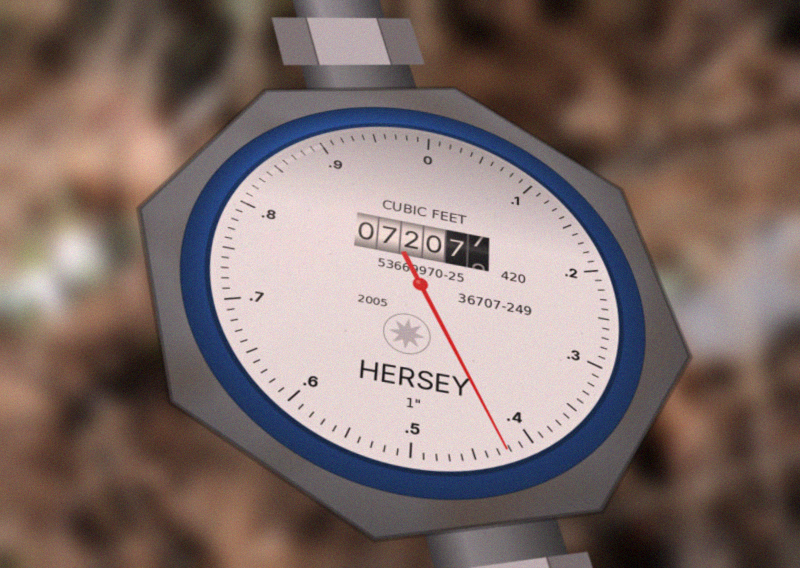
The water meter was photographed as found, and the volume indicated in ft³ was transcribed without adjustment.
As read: 72077.42 ft³
